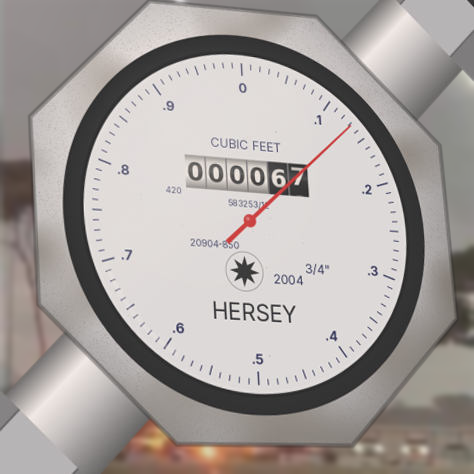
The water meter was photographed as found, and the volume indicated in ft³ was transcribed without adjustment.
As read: 67.13 ft³
